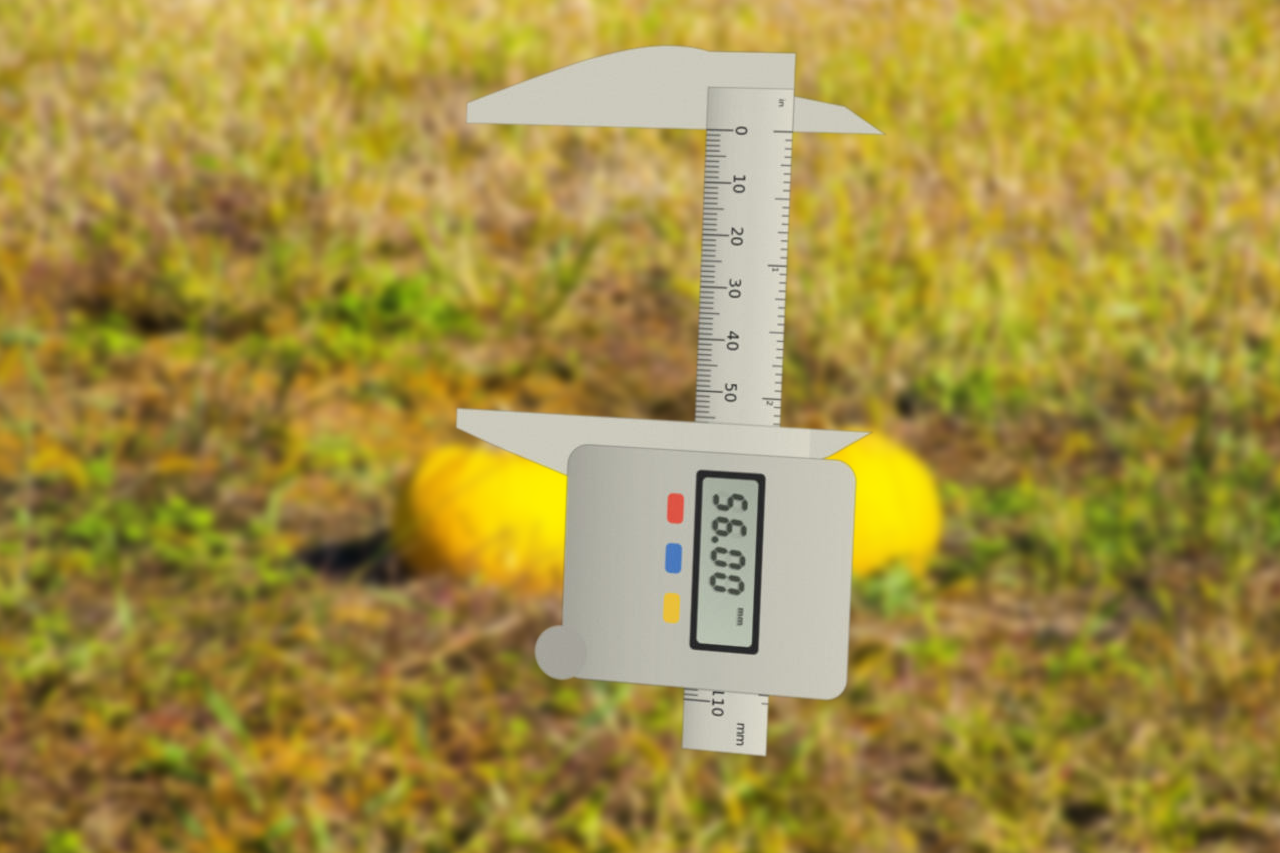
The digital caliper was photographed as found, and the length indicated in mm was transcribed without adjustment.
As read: 56.00 mm
